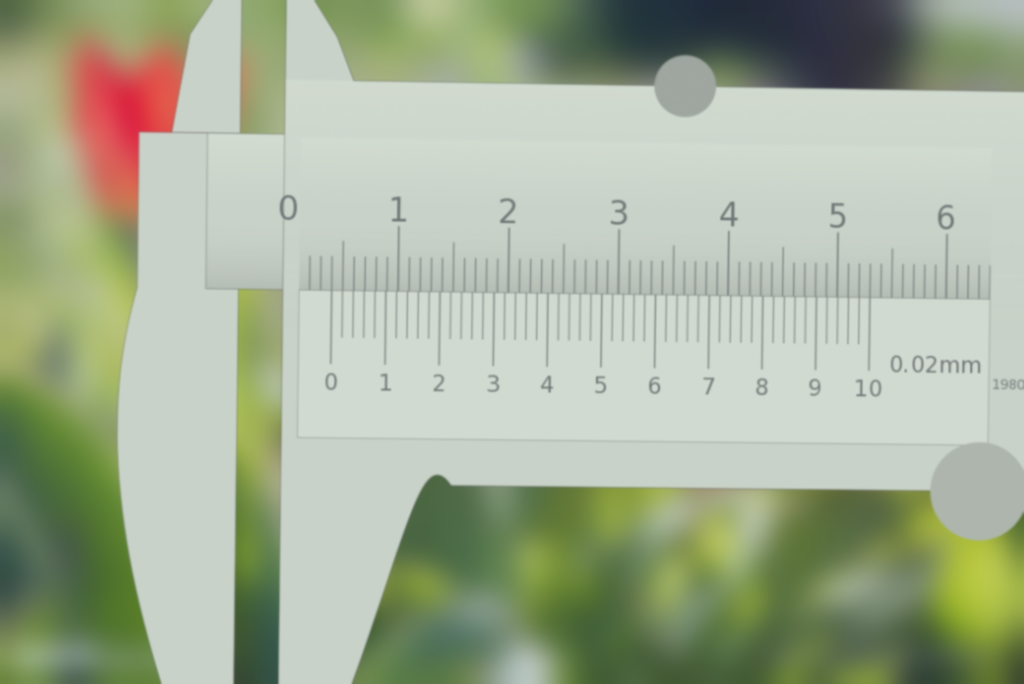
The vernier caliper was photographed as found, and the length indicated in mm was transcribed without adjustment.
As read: 4.0 mm
